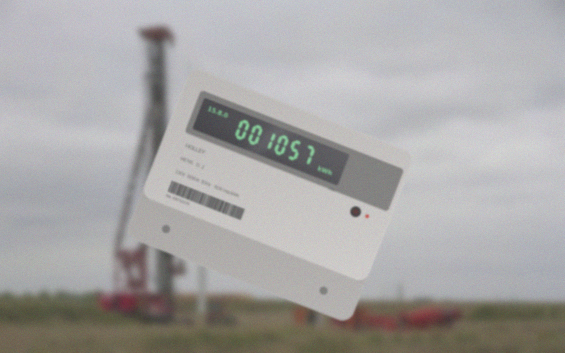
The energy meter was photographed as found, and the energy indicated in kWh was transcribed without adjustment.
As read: 1057 kWh
